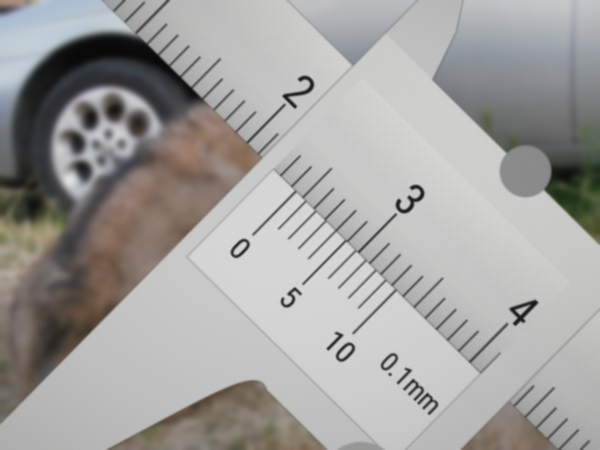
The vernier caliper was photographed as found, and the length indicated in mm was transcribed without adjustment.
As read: 24.4 mm
